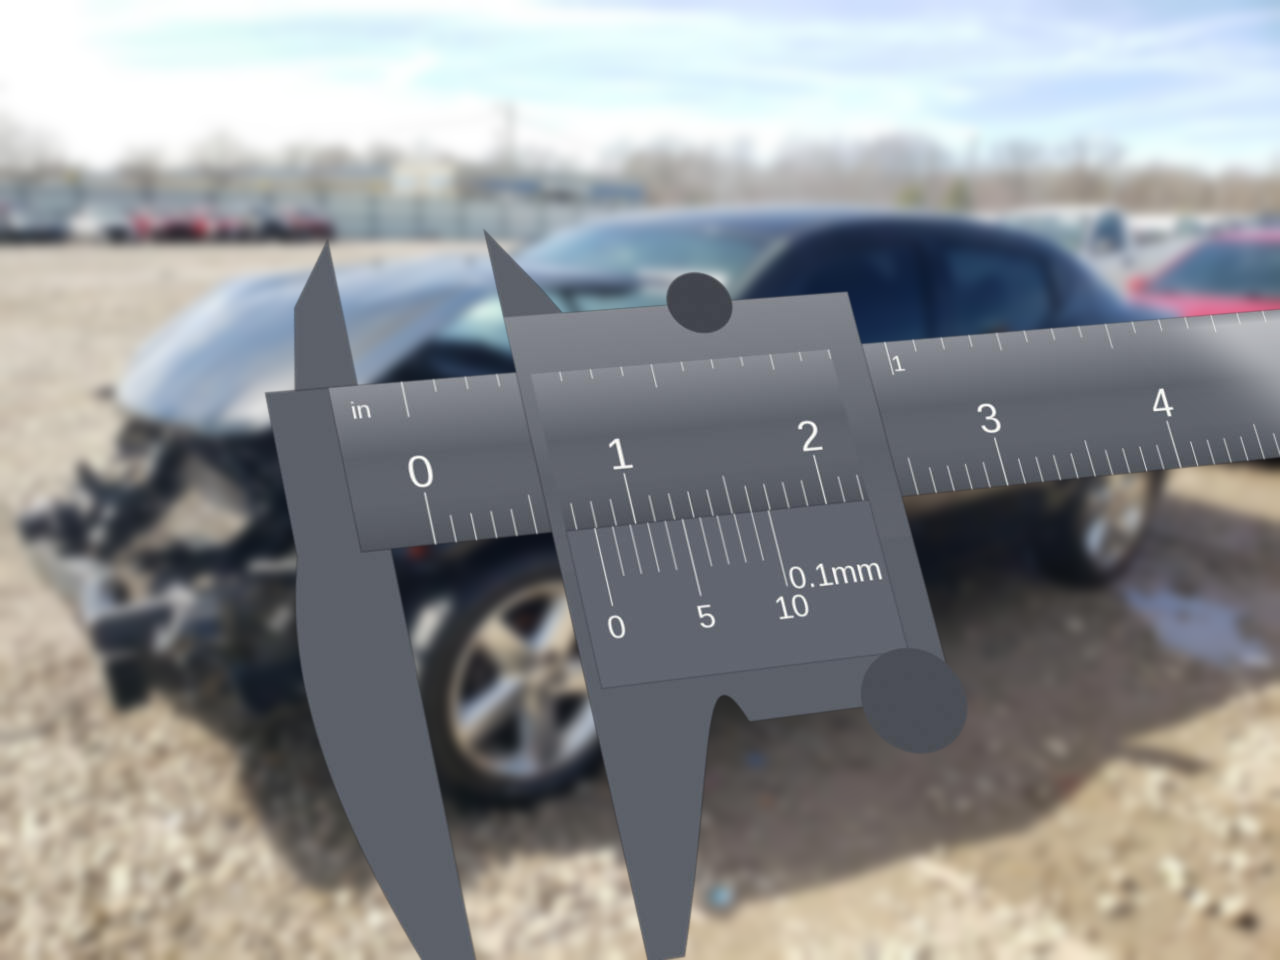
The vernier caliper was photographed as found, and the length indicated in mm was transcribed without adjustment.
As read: 7.9 mm
